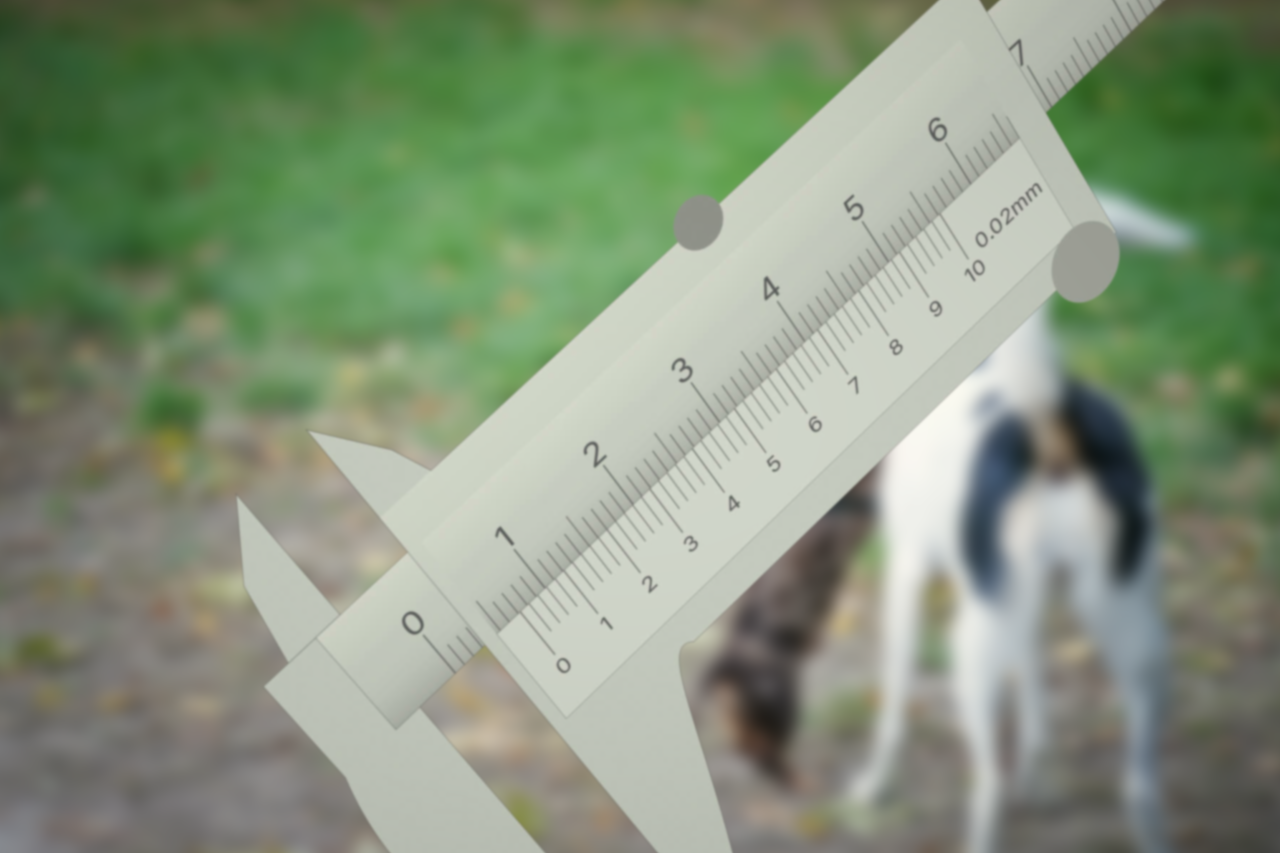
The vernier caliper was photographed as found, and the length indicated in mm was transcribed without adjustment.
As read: 7.2 mm
